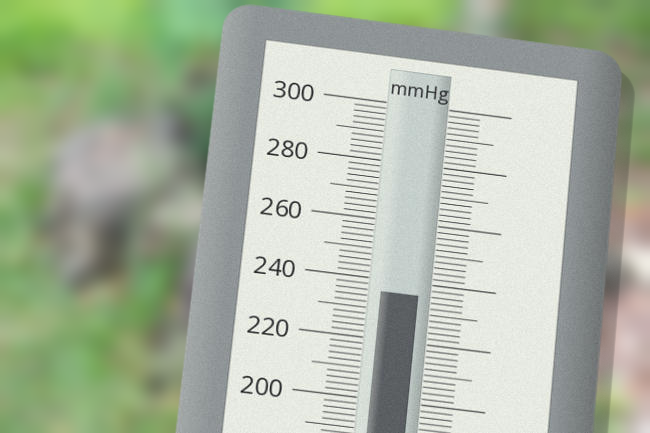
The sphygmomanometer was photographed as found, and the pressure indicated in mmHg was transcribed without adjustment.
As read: 236 mmHg
